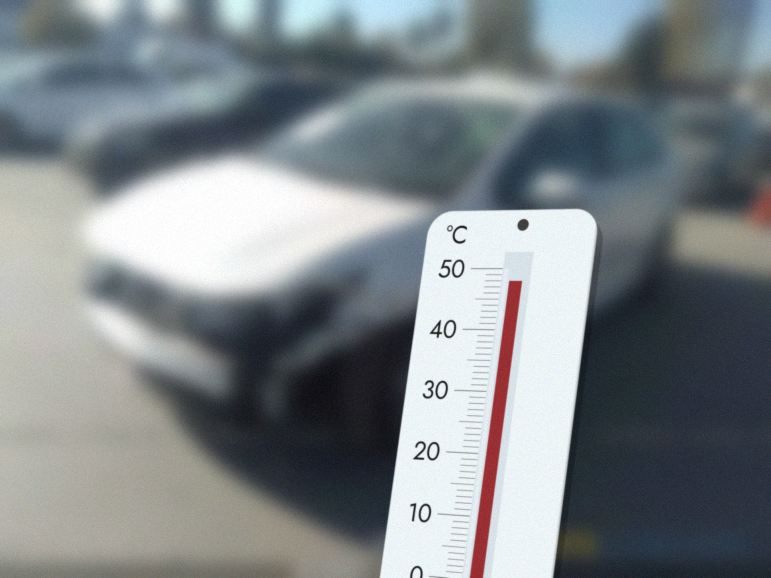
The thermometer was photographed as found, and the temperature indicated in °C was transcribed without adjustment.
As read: 48 °C
